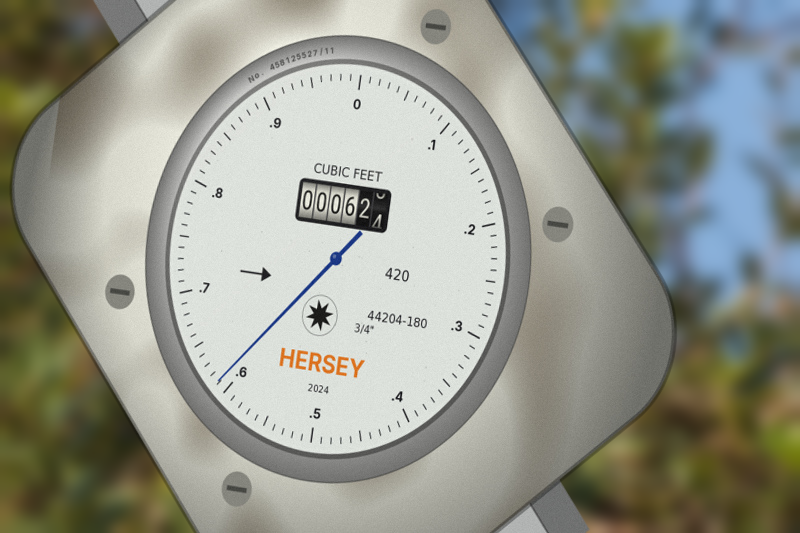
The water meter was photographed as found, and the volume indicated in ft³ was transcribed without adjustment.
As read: 623.61 ft³
